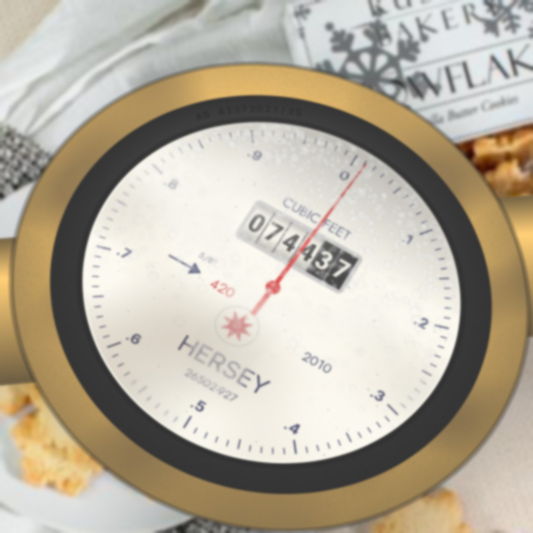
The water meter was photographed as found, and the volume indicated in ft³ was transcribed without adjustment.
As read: 74437.01 ft³
